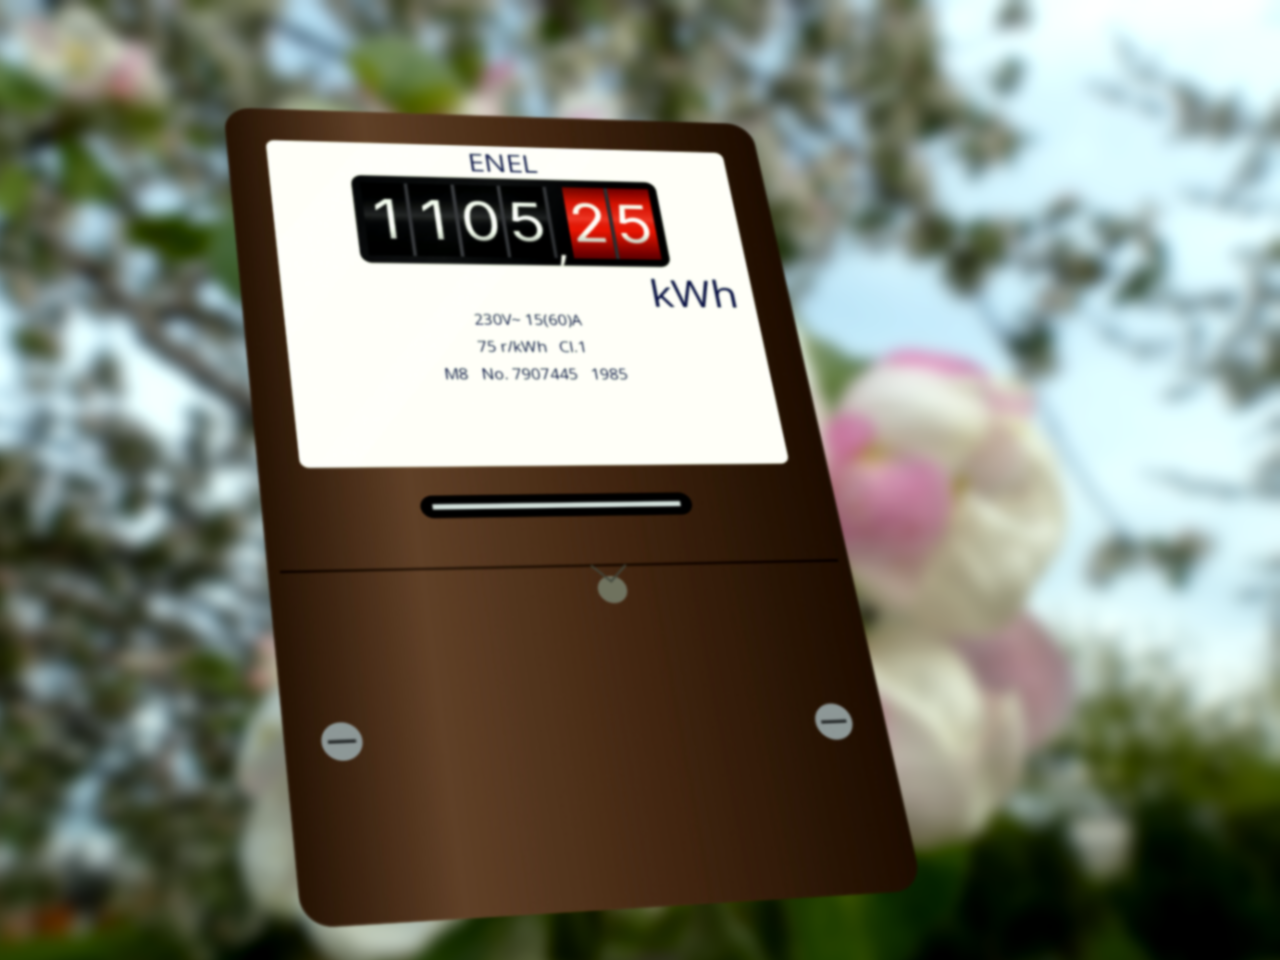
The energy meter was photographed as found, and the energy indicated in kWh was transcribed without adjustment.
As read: 1105.25 kWh
